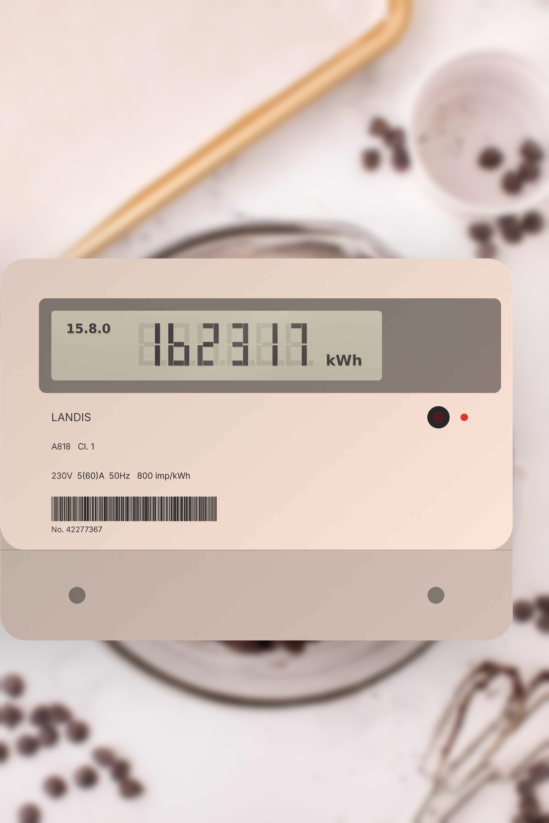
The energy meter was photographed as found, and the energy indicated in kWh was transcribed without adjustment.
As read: 162317 kWh
